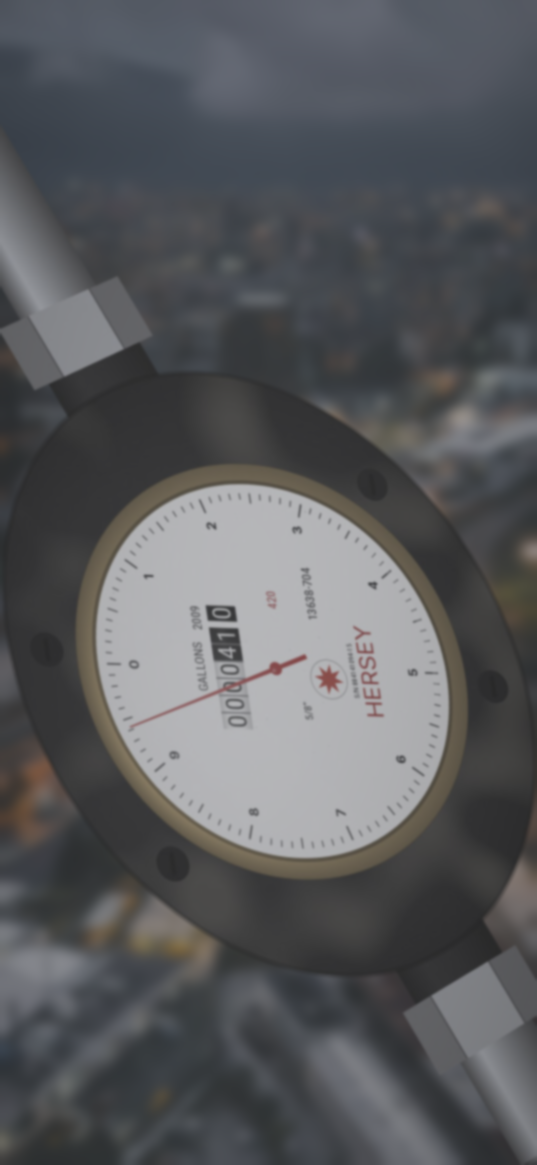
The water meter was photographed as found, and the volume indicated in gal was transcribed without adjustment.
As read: 409.4 gal
